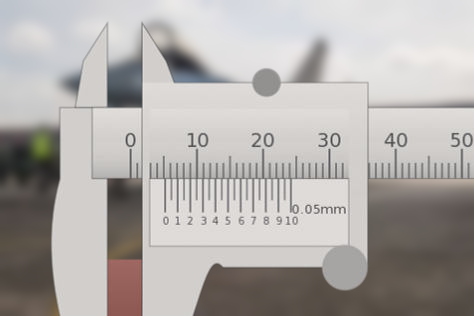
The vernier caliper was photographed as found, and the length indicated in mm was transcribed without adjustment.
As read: 5.2 mm
